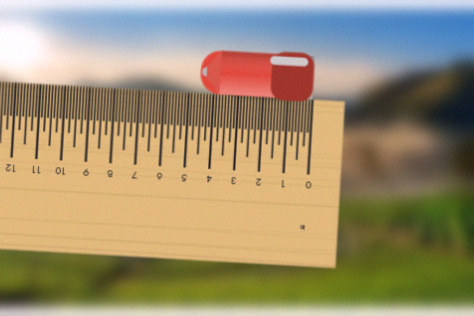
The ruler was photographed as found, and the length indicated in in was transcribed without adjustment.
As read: 4.5 in
